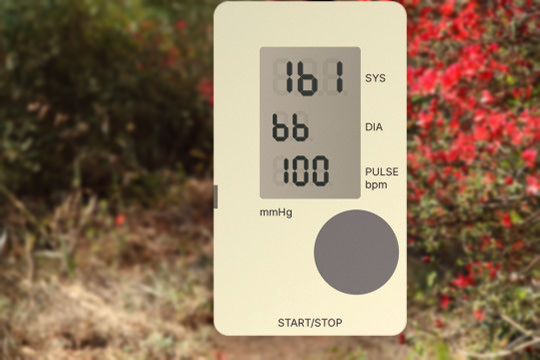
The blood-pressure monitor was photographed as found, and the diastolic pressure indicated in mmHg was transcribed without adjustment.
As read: 66 mmHg
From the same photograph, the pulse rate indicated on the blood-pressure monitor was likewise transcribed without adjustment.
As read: 100 bpm
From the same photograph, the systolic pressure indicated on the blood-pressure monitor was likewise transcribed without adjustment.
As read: 161 mmHg
